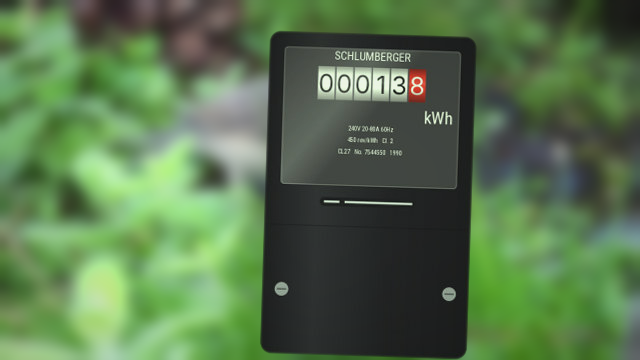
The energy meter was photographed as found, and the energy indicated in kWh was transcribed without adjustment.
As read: 13.8 kWh
